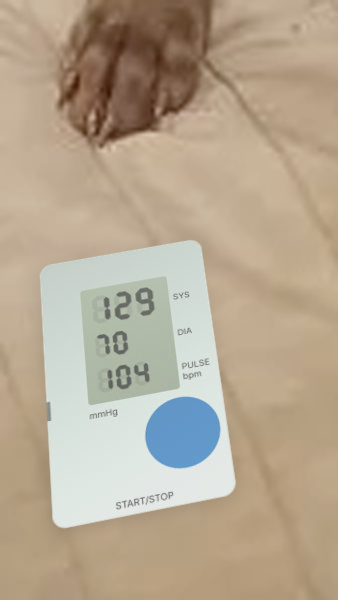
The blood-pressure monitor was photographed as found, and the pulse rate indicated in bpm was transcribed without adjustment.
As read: 104 bpm
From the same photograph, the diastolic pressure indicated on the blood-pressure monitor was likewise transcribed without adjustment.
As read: 70 mmHg
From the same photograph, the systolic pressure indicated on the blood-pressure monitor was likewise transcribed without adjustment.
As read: 129 mmHg
